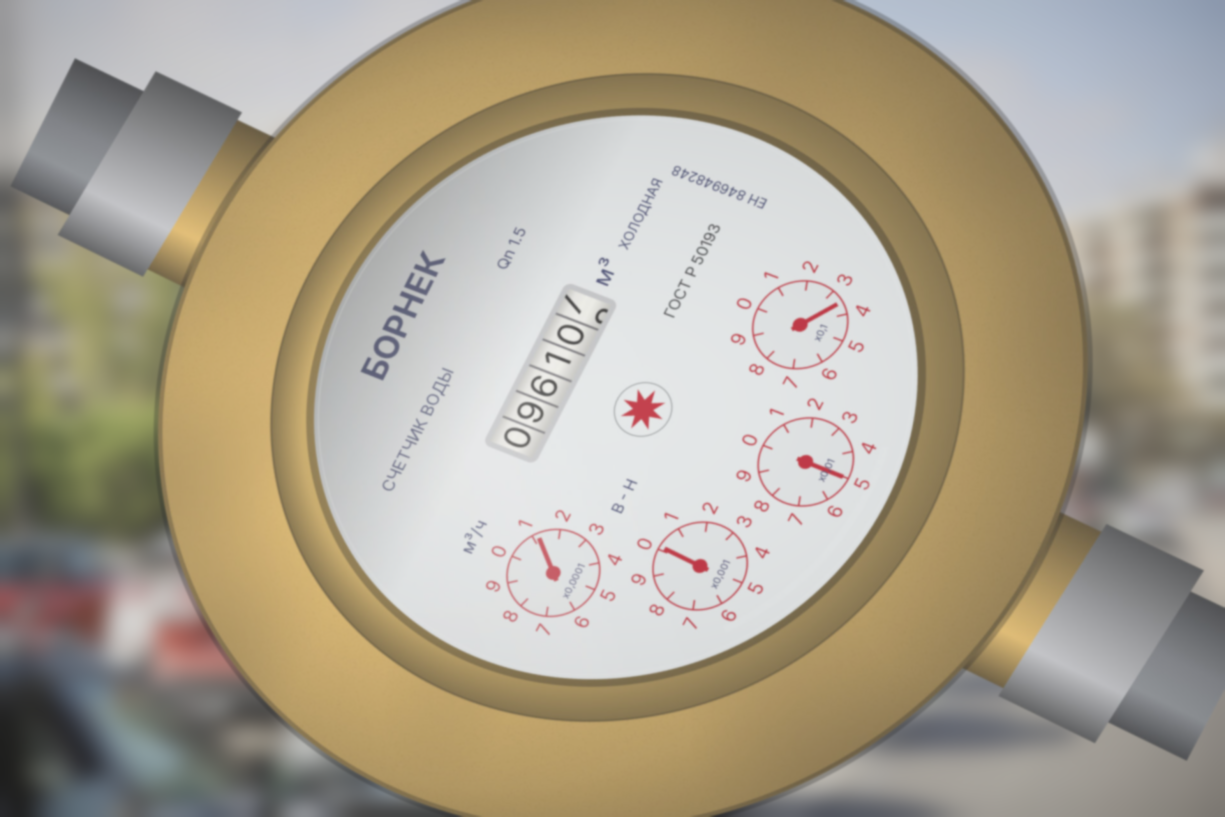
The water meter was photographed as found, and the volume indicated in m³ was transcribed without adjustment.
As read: 96107.3501 m³
